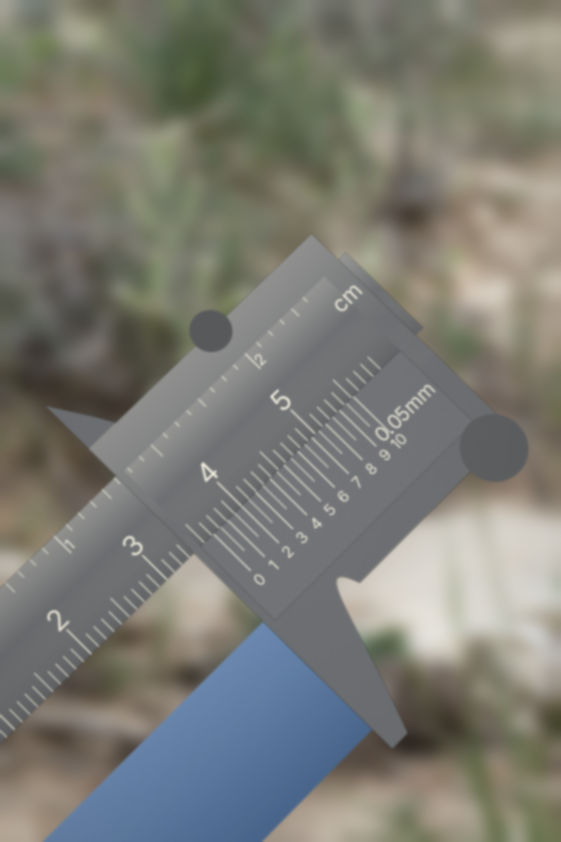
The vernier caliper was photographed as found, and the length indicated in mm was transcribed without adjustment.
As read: 36.2 mm
